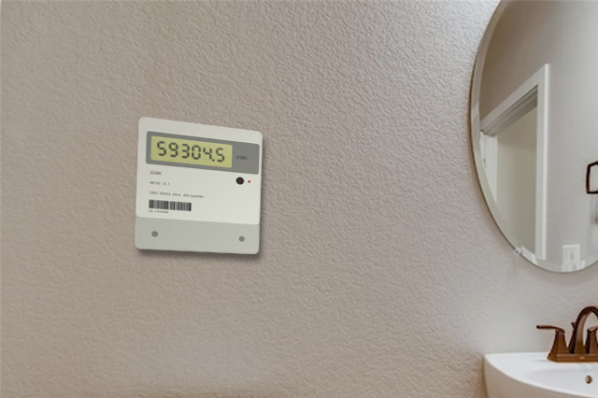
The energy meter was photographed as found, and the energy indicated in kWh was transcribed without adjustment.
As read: 59304.5 kWh
